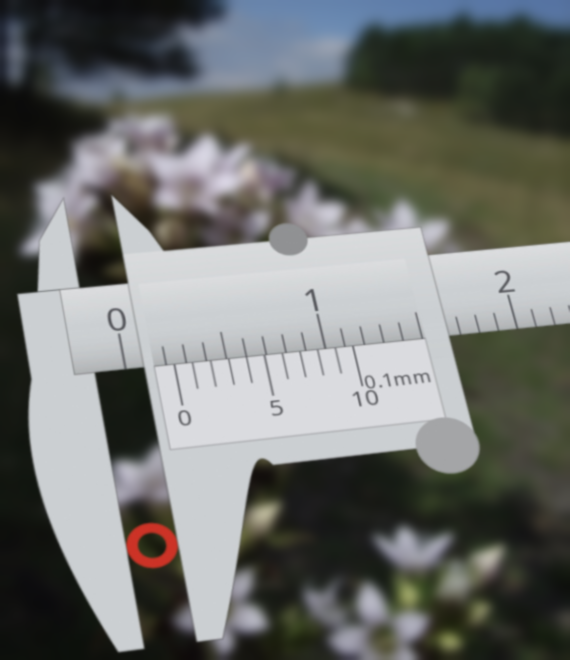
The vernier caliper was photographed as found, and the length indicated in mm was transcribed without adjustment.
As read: 2.4 mm
